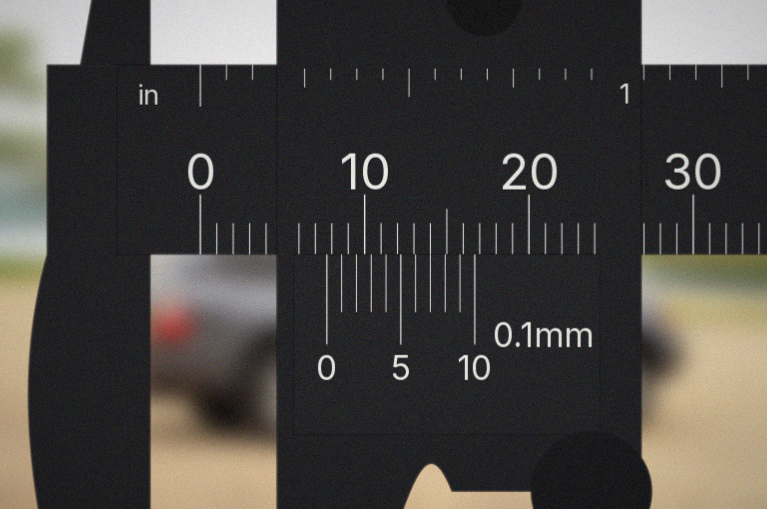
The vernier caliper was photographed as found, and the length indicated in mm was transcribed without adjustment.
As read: 7.7 mm
